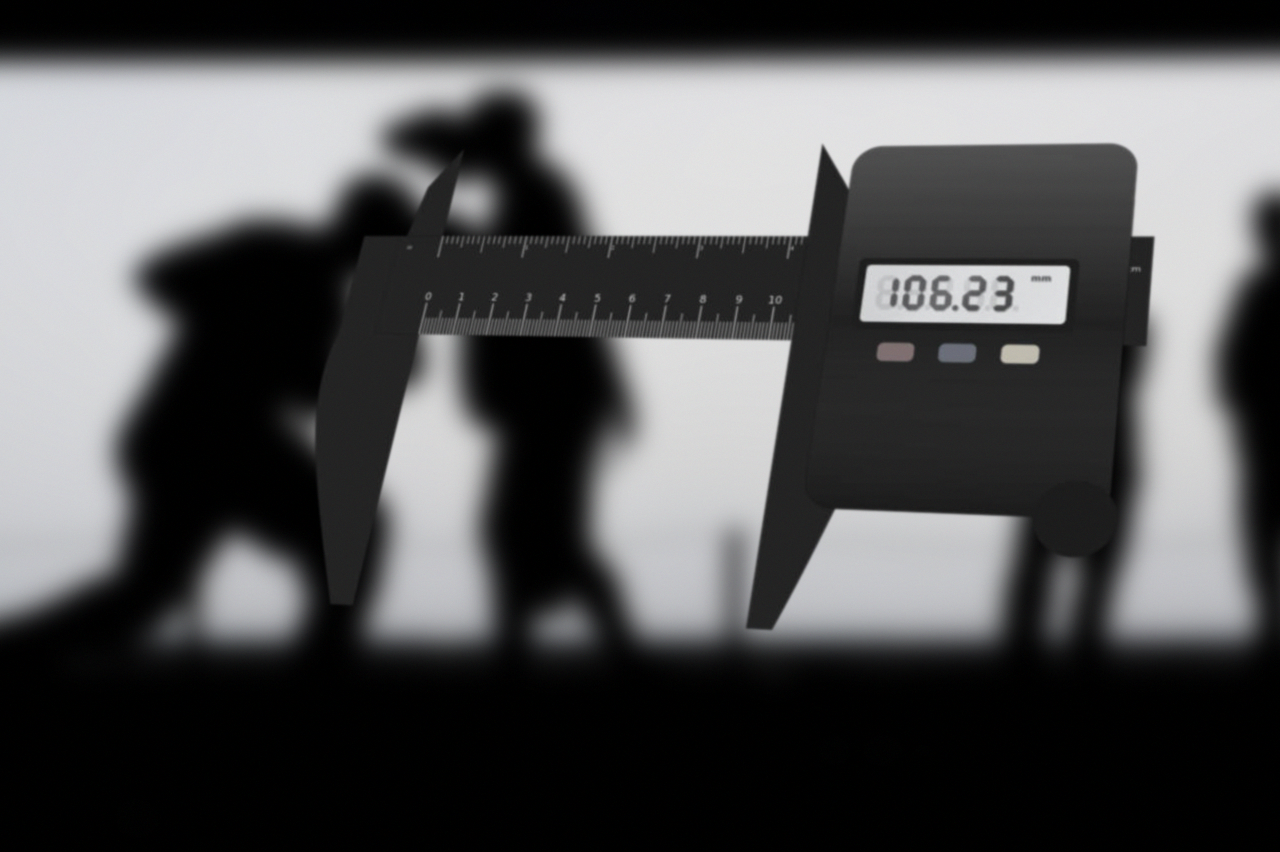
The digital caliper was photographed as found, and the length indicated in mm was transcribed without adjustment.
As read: 106.23 mm
